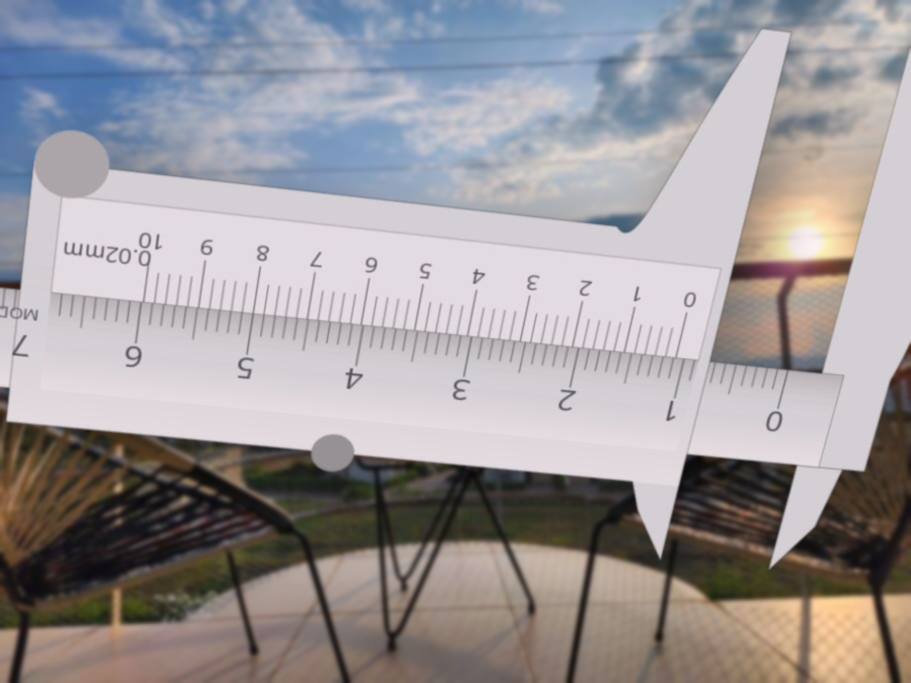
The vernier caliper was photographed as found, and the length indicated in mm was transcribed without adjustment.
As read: 10.8 mm
